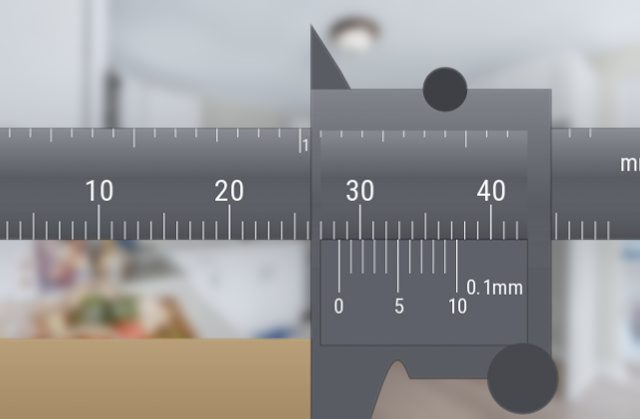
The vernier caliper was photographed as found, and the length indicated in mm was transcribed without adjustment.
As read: 28.4 mm
